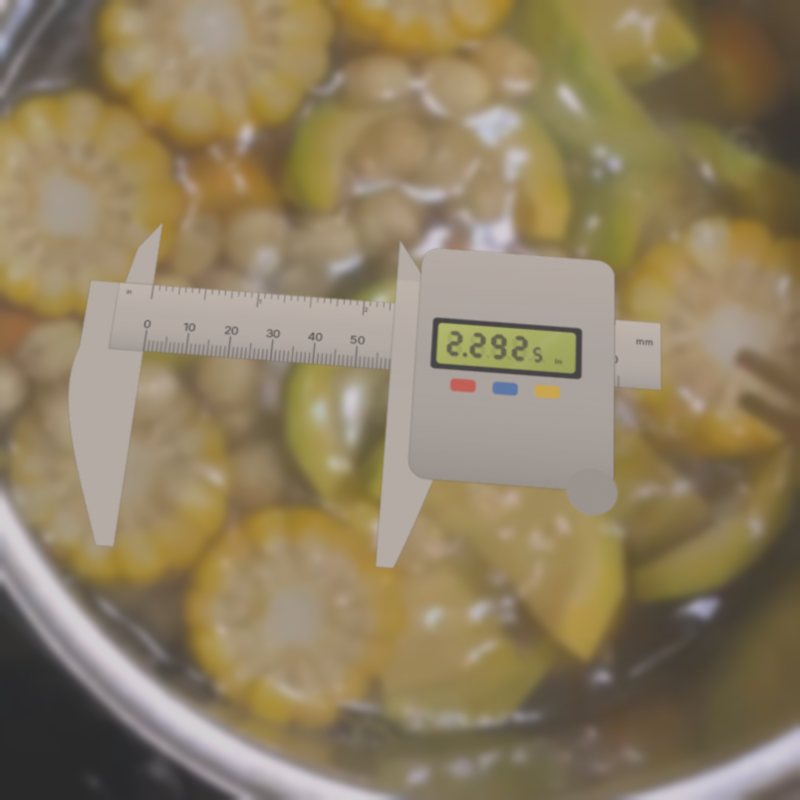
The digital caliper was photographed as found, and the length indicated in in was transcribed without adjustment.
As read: 2.2925 in
